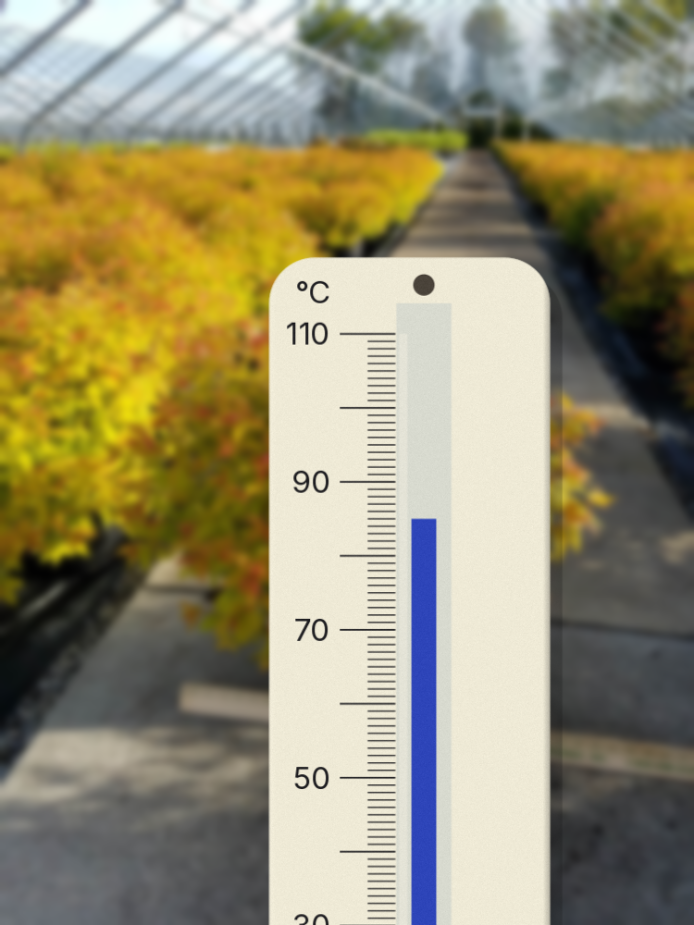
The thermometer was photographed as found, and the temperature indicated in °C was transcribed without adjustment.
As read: 85 °C
